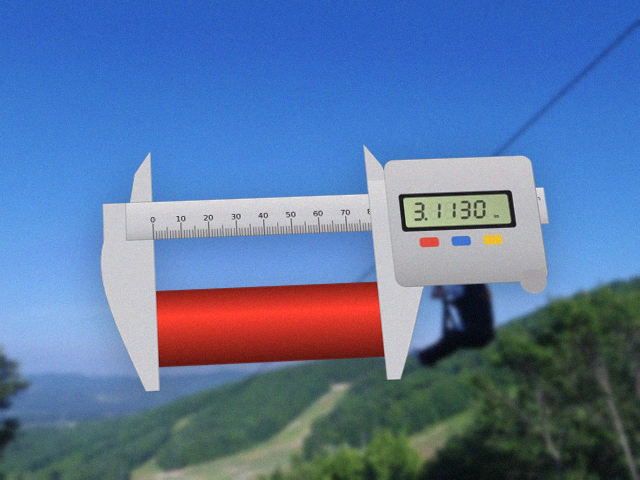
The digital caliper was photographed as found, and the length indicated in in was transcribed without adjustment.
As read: 3.1130 in
